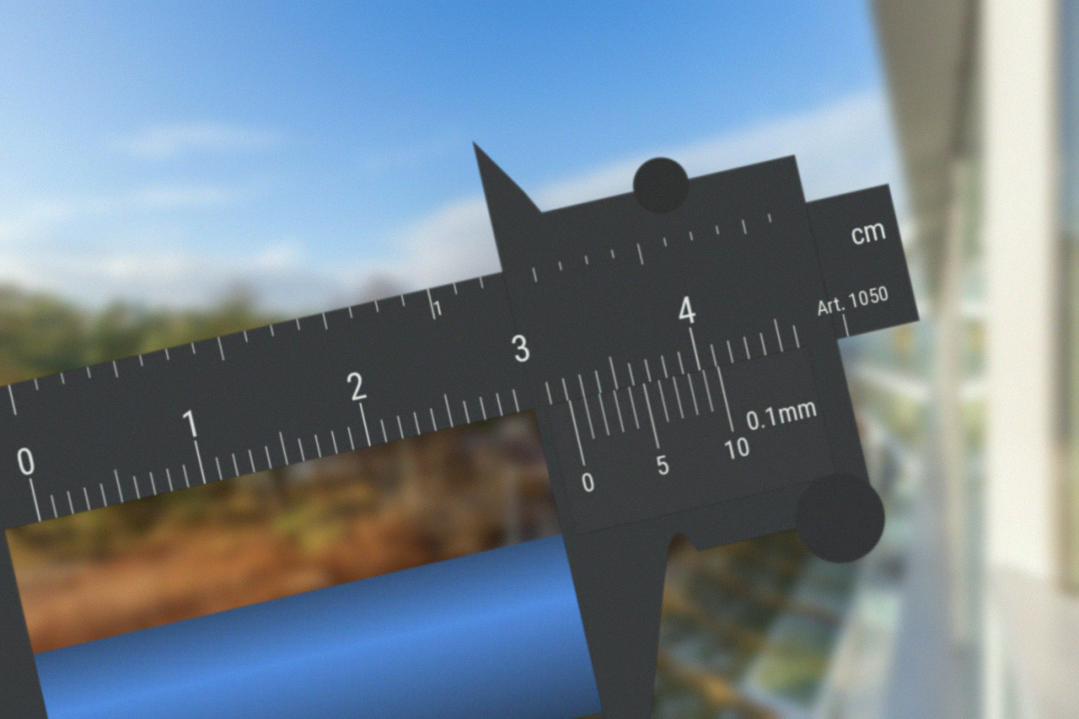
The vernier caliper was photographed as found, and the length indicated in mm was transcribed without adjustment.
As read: 32.1 mm
